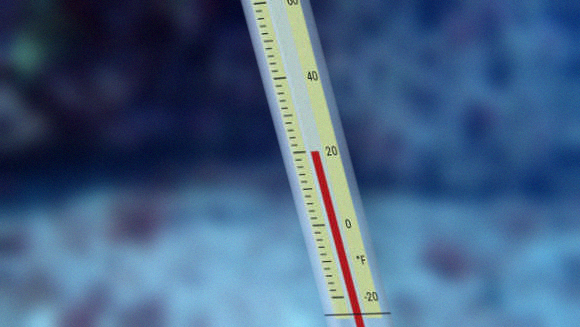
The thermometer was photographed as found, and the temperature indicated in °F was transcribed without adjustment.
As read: 20 °F
